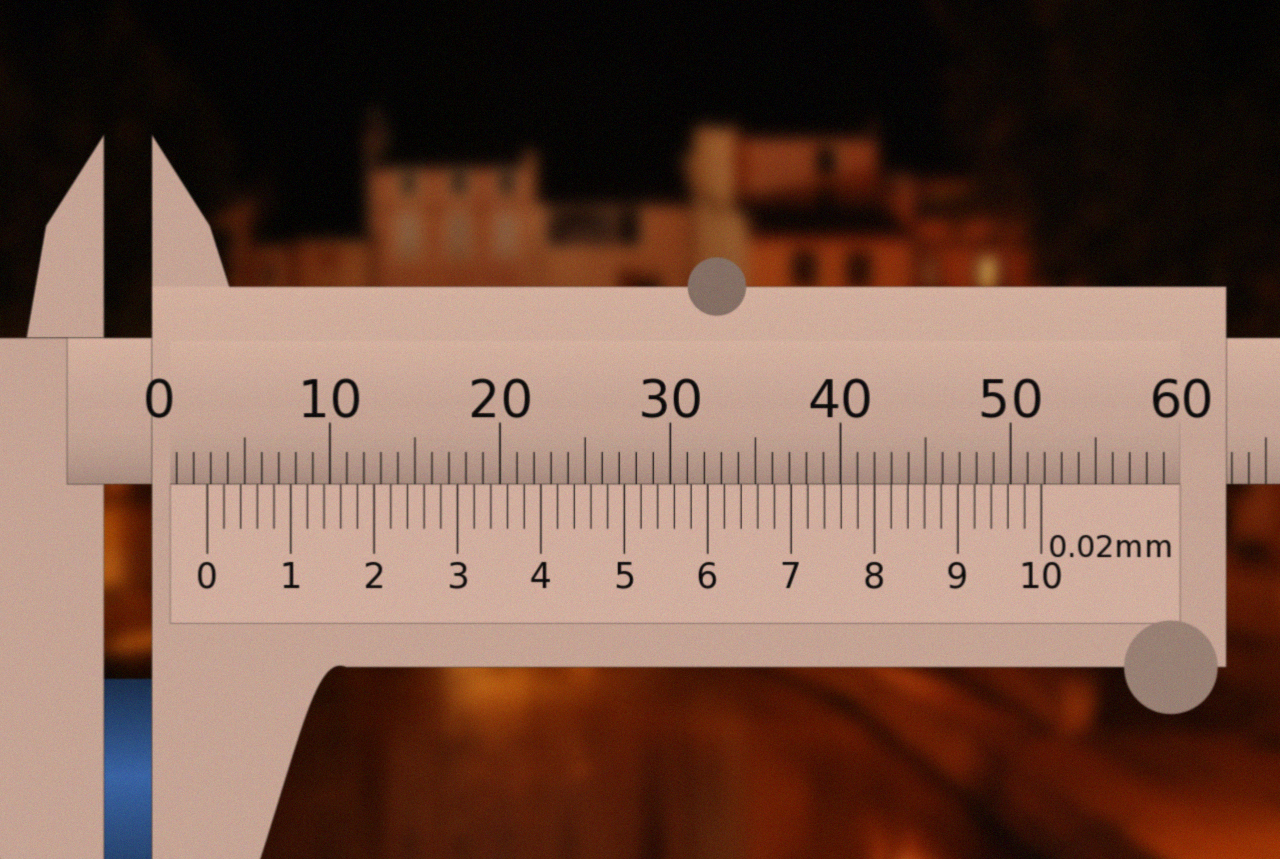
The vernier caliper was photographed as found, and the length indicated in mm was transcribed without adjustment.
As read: 2.8 mm
